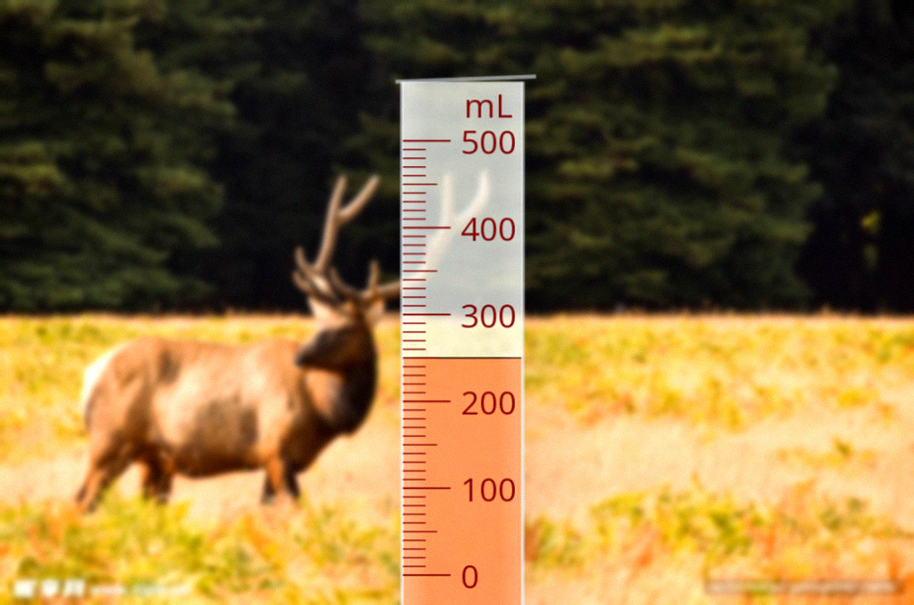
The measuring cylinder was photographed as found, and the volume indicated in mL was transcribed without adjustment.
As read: 250 mL
